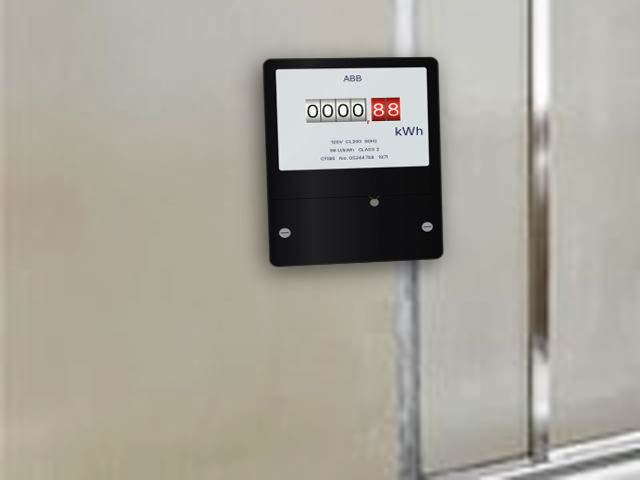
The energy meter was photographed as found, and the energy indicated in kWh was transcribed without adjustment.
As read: 0.88 kWh
